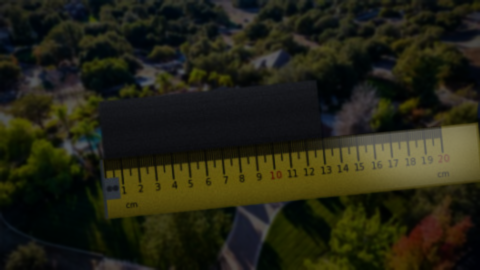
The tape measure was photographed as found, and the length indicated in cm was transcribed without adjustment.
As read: 13 cm
